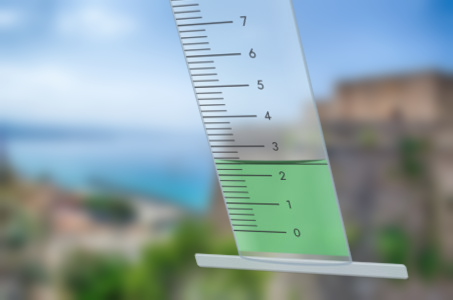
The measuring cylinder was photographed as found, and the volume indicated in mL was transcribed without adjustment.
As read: 2.4 mL
